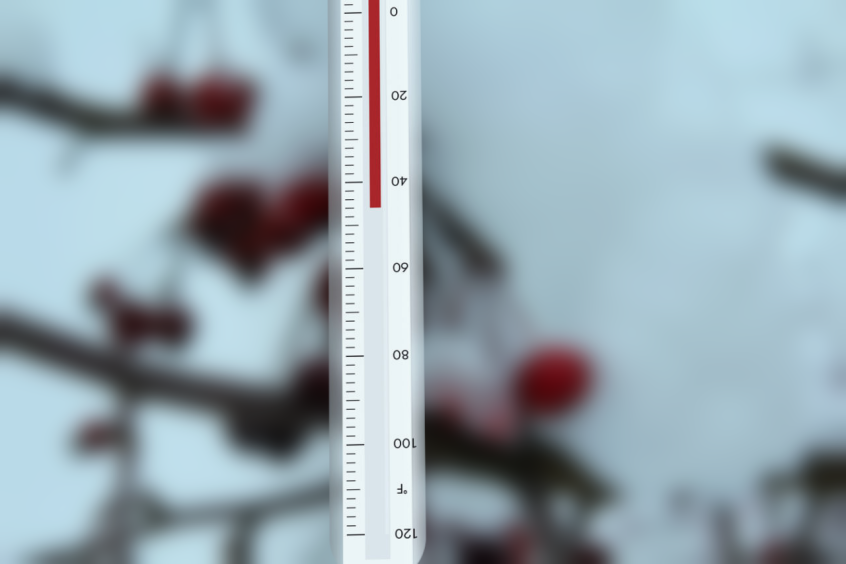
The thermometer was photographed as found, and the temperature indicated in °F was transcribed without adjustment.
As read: 46 °F
